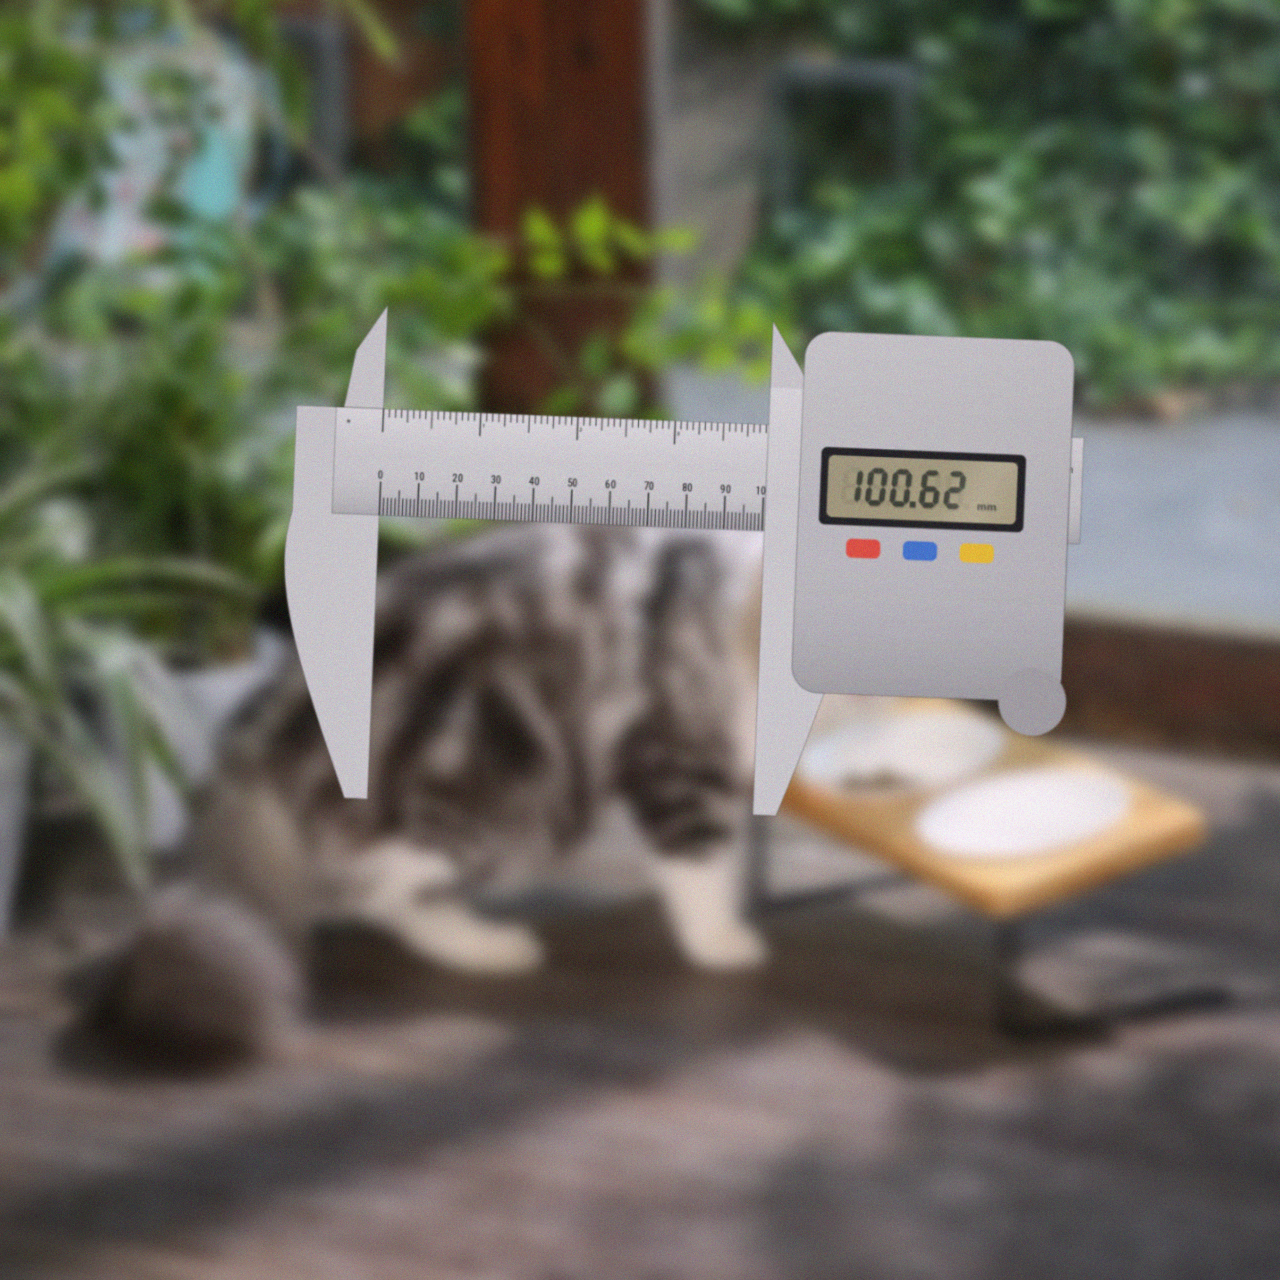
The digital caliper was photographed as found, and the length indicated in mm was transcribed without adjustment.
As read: 100.62 mm
